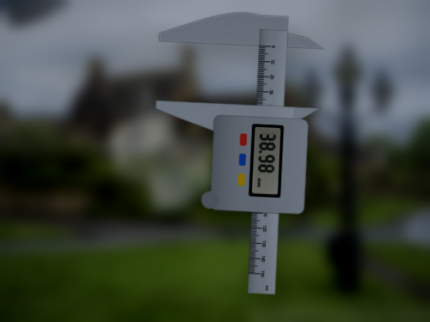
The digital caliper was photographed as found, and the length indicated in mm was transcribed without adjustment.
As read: 38.98 mm
